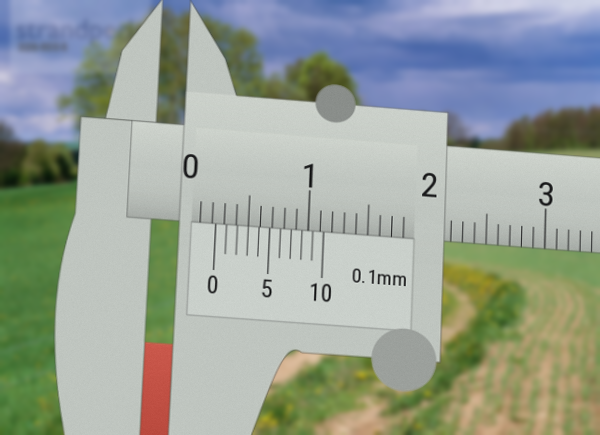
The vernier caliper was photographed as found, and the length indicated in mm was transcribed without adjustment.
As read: 2.3 mm
